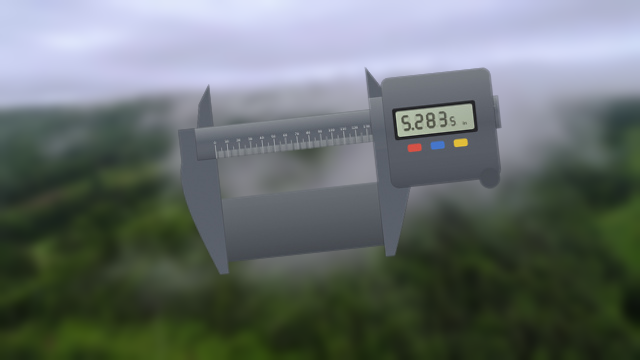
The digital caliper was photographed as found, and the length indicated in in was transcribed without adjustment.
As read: 5.2835 in
